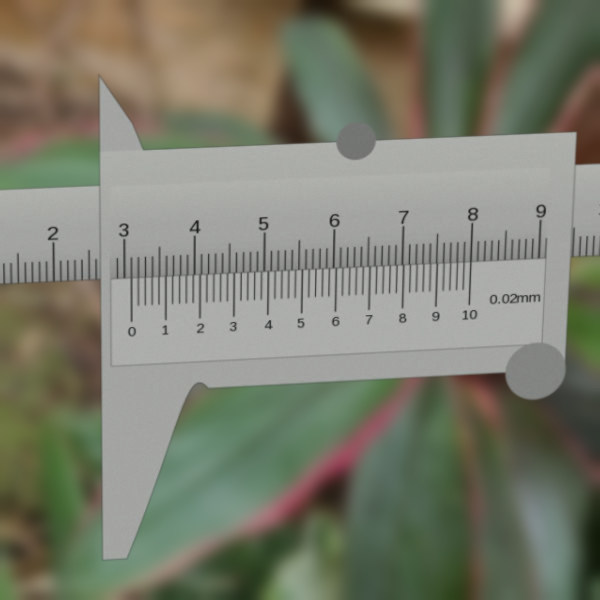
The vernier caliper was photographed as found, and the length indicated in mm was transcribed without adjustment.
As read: 31.0 mm
